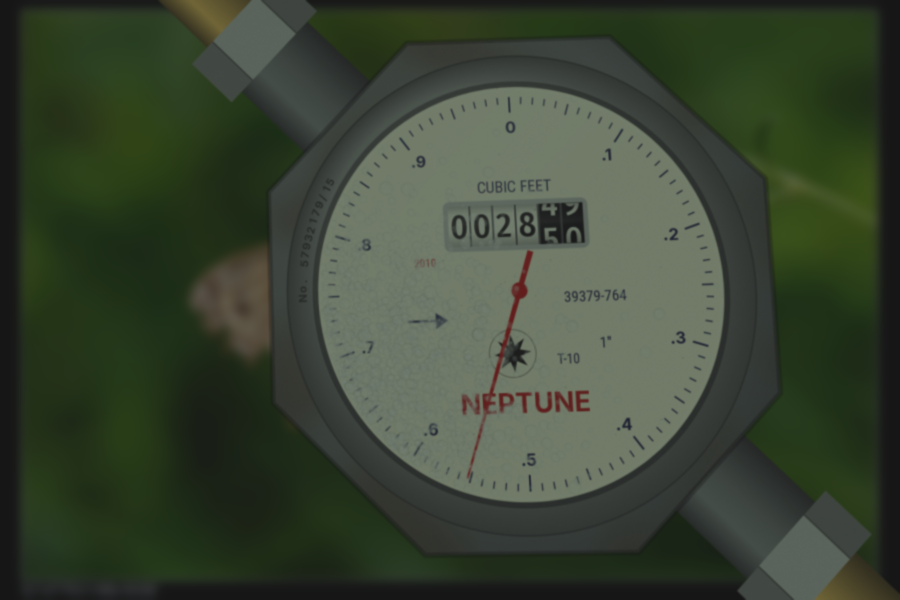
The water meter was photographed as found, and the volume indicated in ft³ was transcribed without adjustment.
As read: 2849.55 ft³
